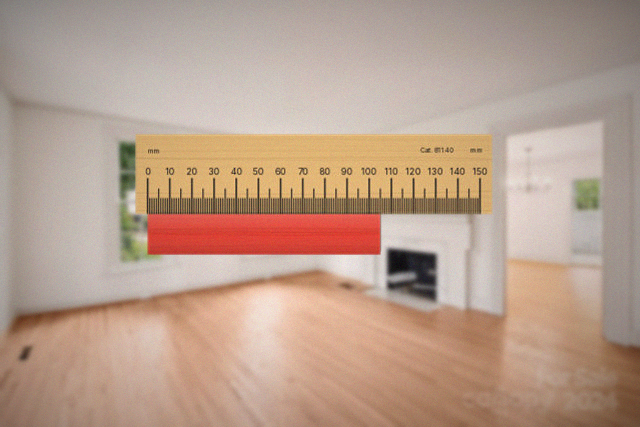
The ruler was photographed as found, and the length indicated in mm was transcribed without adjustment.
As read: 105 mm
